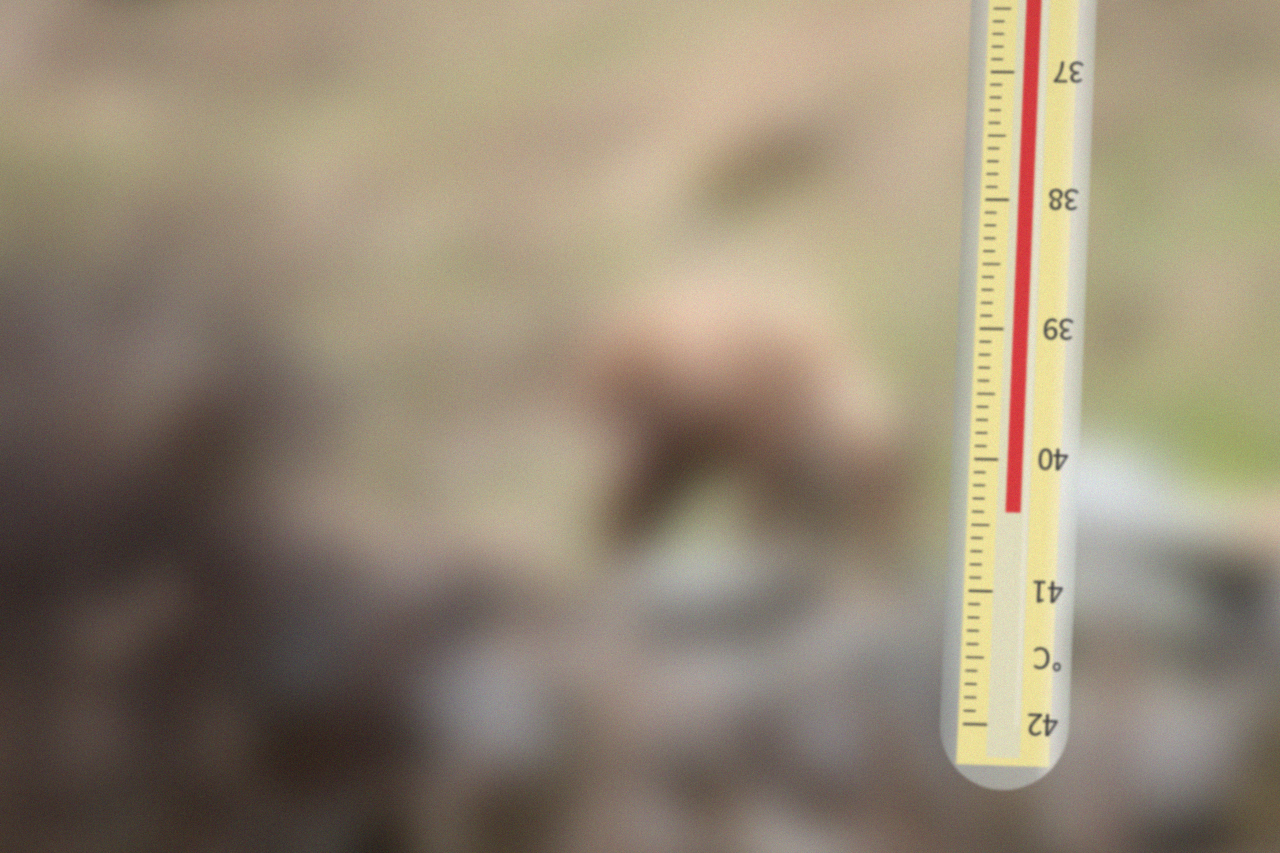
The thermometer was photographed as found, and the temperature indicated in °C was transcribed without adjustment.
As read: 40.4 °C
